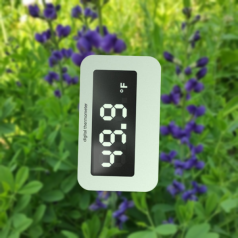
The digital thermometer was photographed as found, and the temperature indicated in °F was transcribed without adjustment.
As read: 49.9 °F
